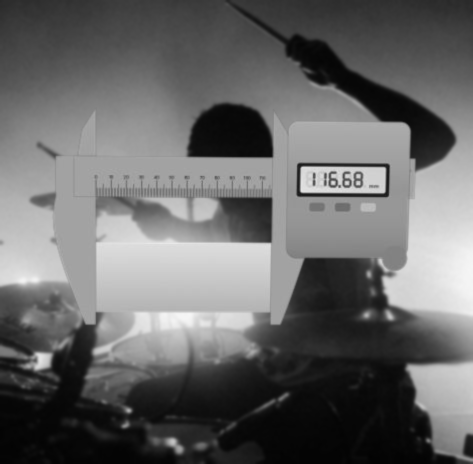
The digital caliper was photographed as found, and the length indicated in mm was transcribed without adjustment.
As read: 116.68 mm
